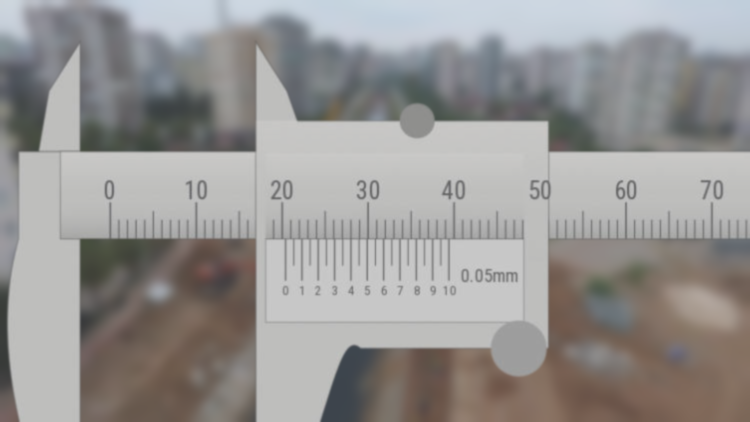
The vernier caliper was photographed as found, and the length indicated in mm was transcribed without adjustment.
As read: 20.4 mm
